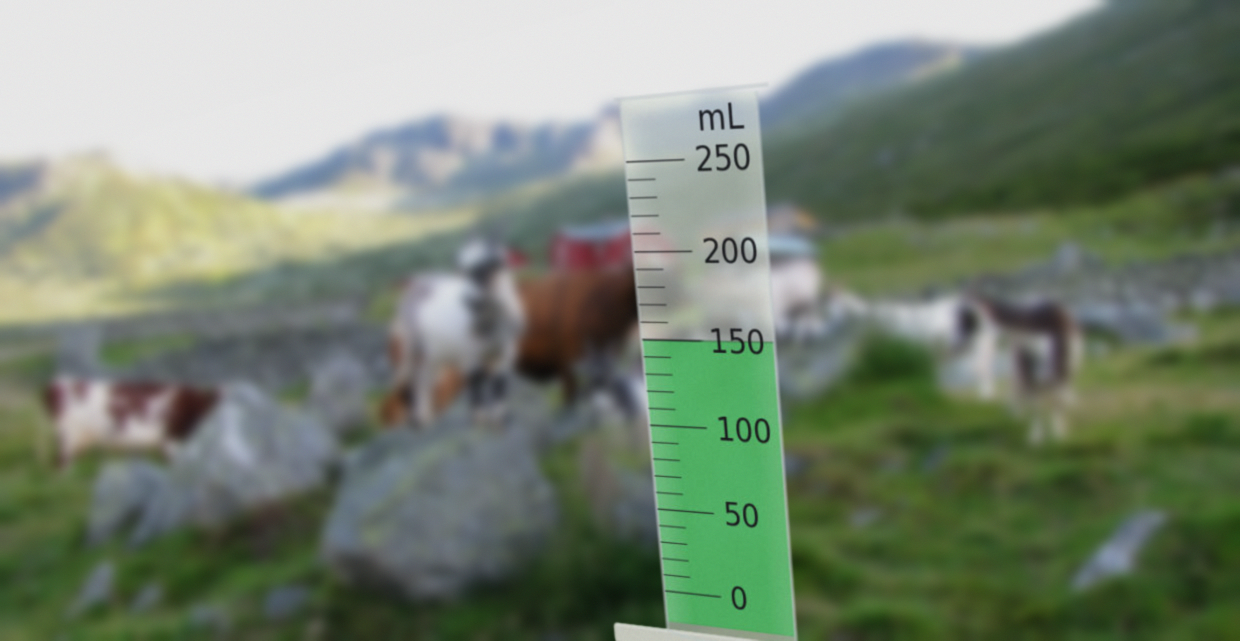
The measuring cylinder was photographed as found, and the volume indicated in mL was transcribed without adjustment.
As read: 150 mL
